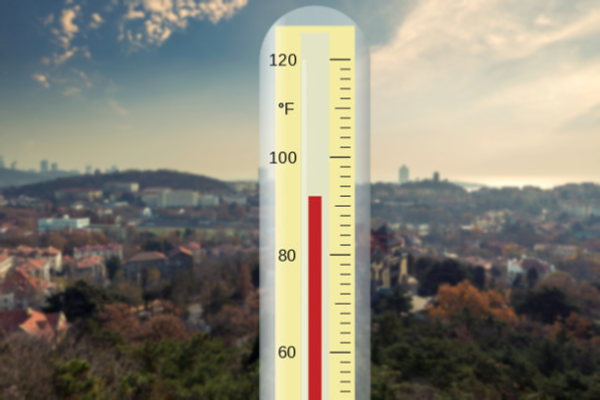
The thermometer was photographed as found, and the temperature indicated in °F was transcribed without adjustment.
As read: 92 °F
